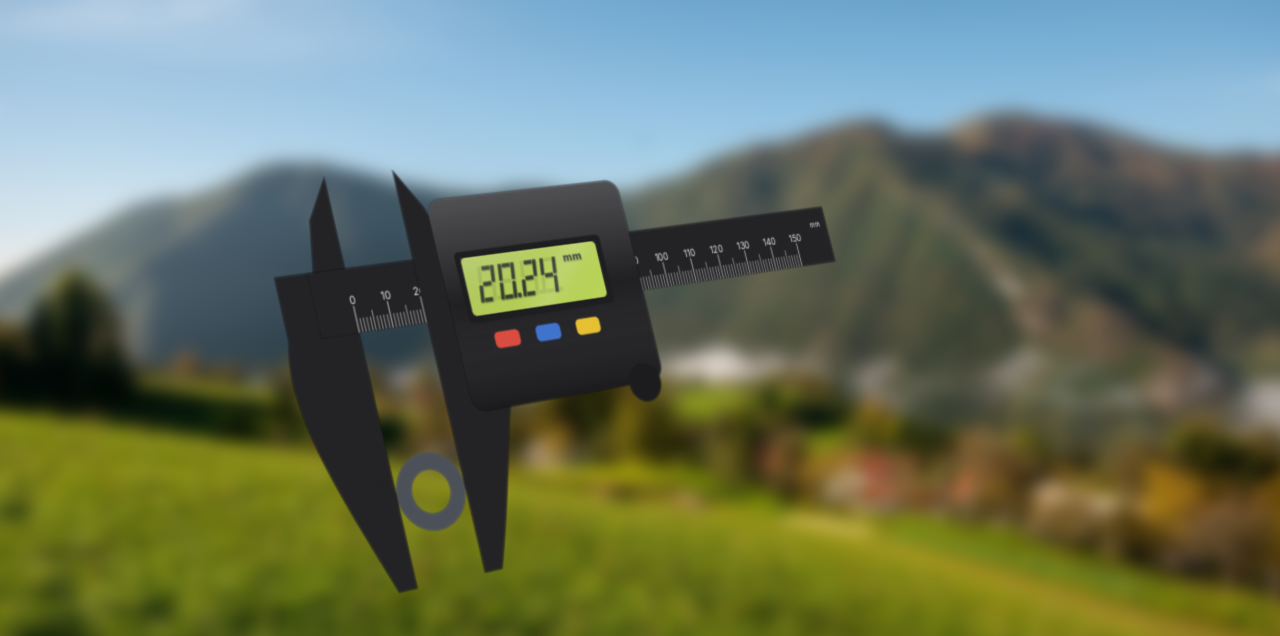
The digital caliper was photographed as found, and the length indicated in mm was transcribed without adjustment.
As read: 20.24 mm
